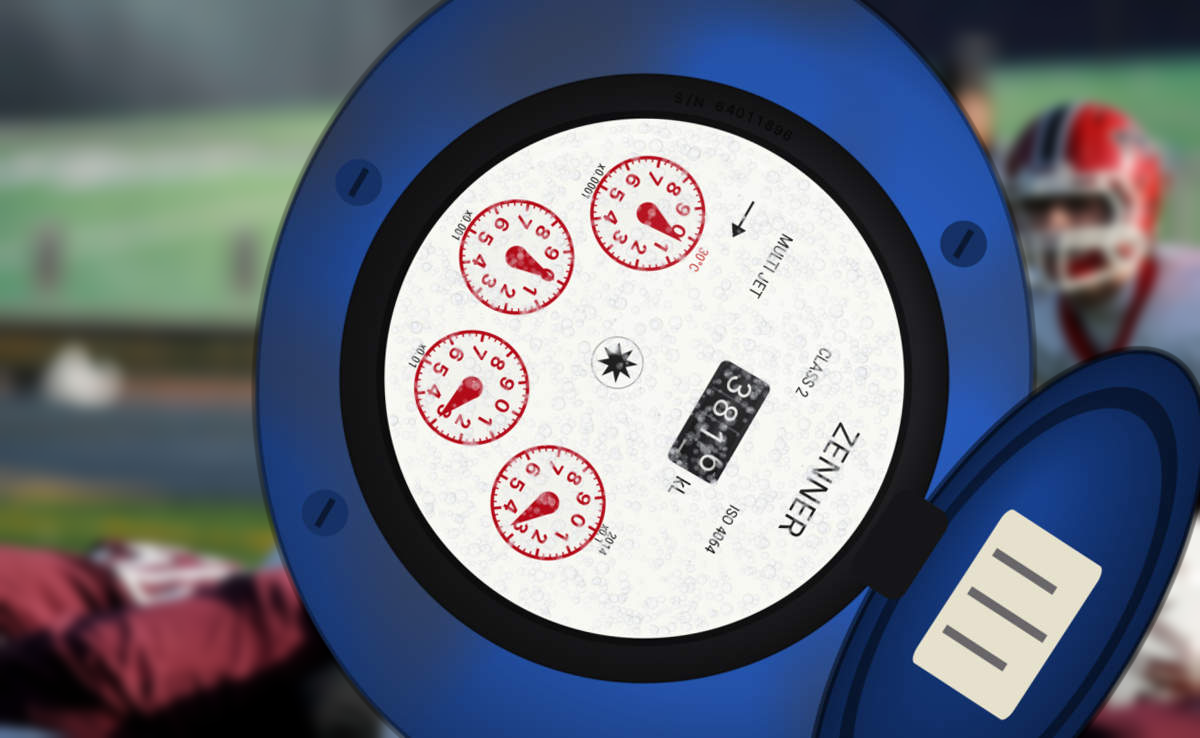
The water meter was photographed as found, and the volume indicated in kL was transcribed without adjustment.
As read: 3816.3300 kL
